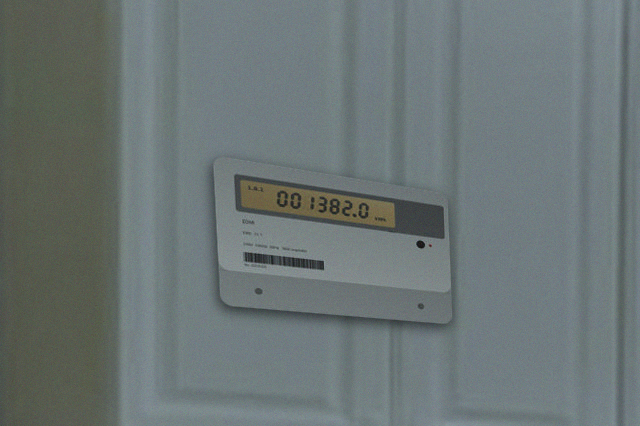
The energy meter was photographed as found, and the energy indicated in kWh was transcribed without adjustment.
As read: 1382.0 kWh
